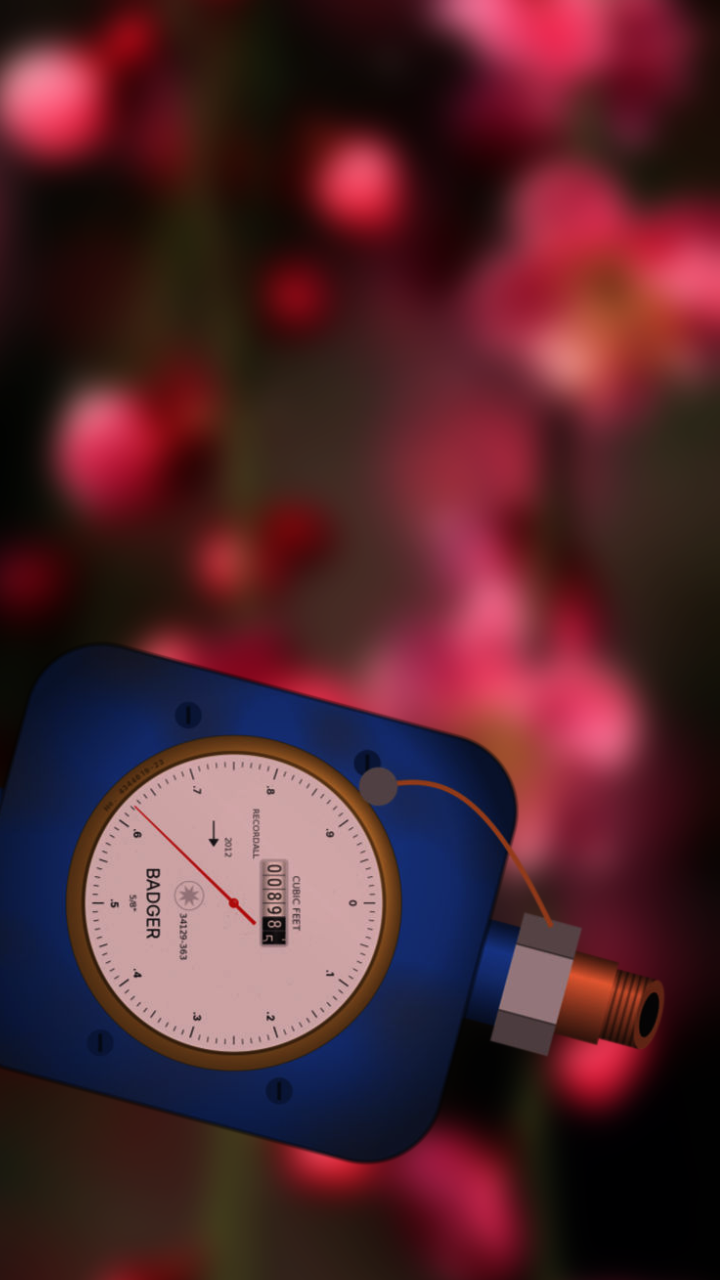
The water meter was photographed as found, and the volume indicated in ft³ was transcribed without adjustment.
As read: 8984.62 ft³
